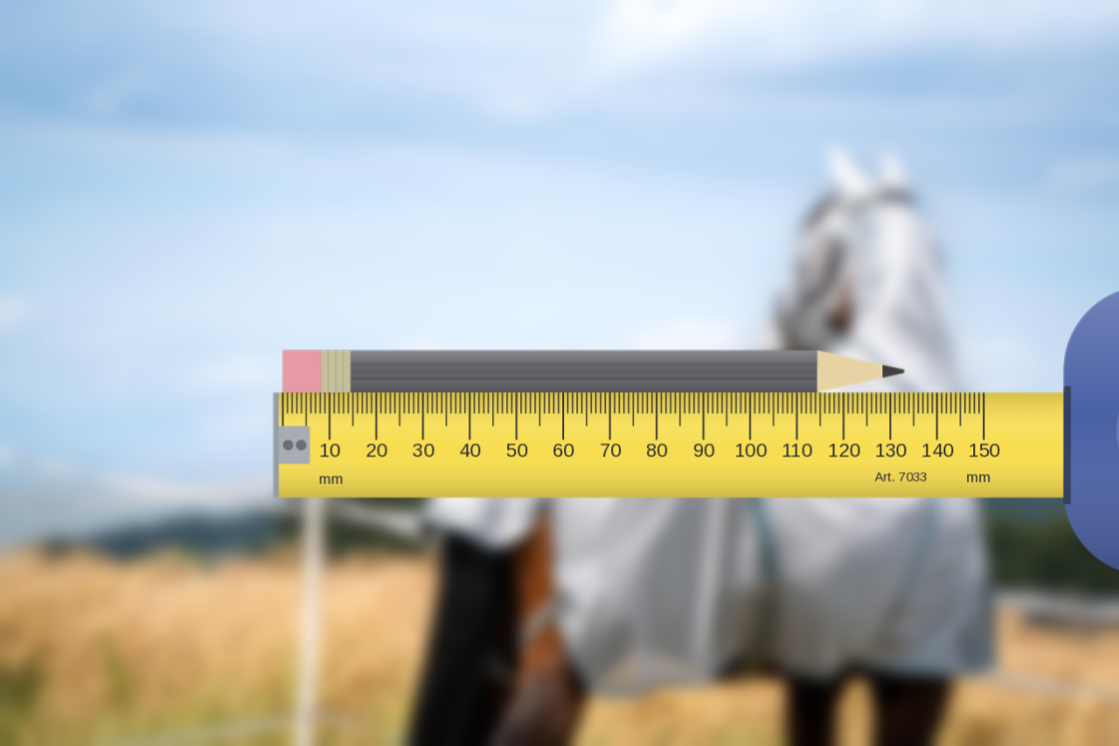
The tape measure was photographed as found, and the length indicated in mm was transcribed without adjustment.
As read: 133 mm
